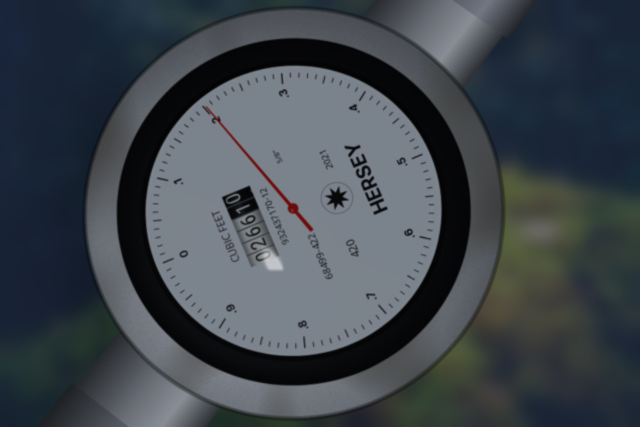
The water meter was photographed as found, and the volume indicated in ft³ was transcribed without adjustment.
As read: 26610.20 ft³
